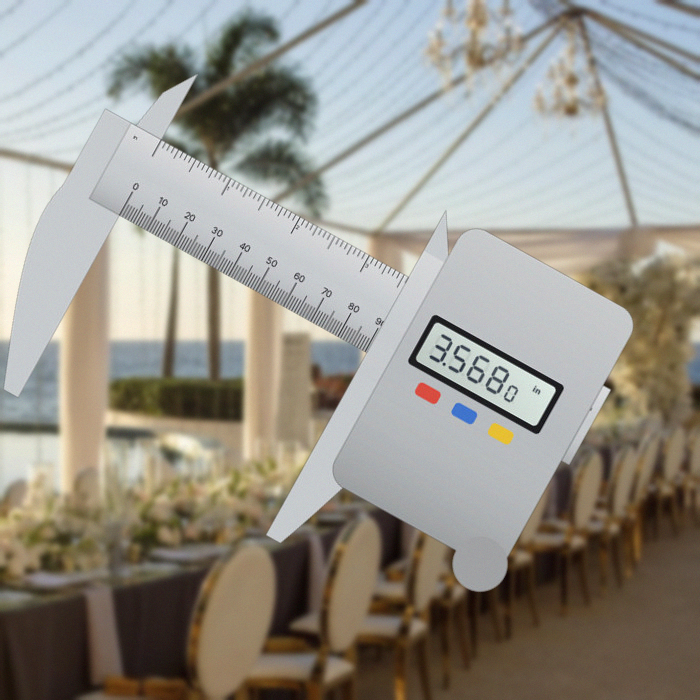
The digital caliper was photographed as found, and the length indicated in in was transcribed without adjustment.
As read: 3.5680 in
